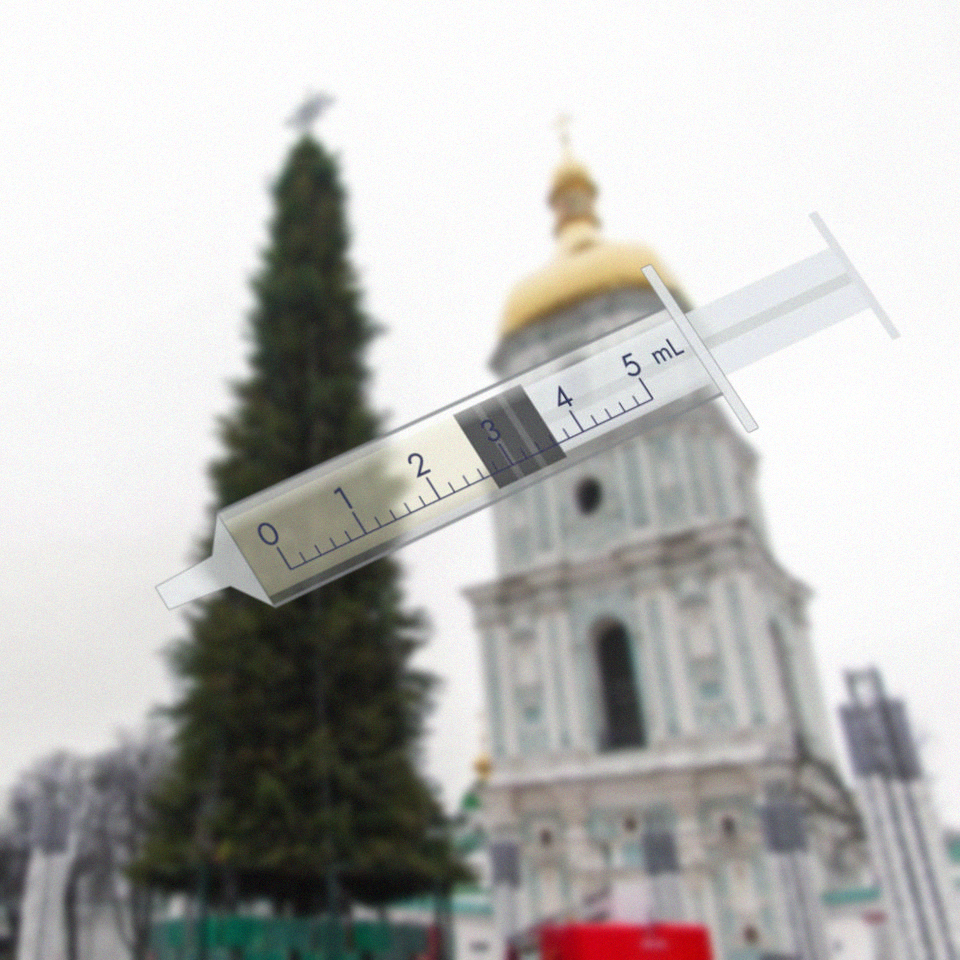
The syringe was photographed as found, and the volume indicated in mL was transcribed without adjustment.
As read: 2.7 mL
